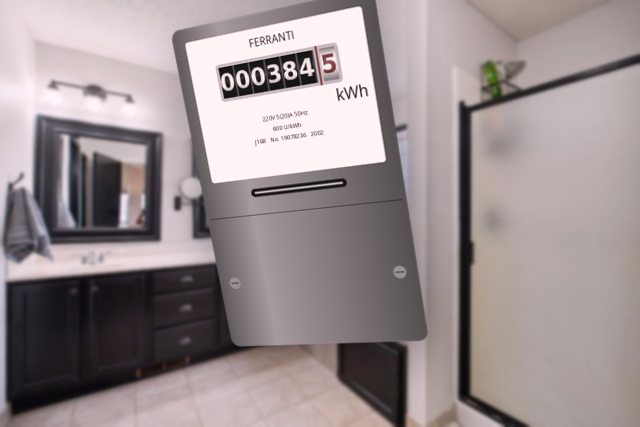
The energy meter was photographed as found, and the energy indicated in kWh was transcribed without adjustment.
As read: 384.5 kWh
